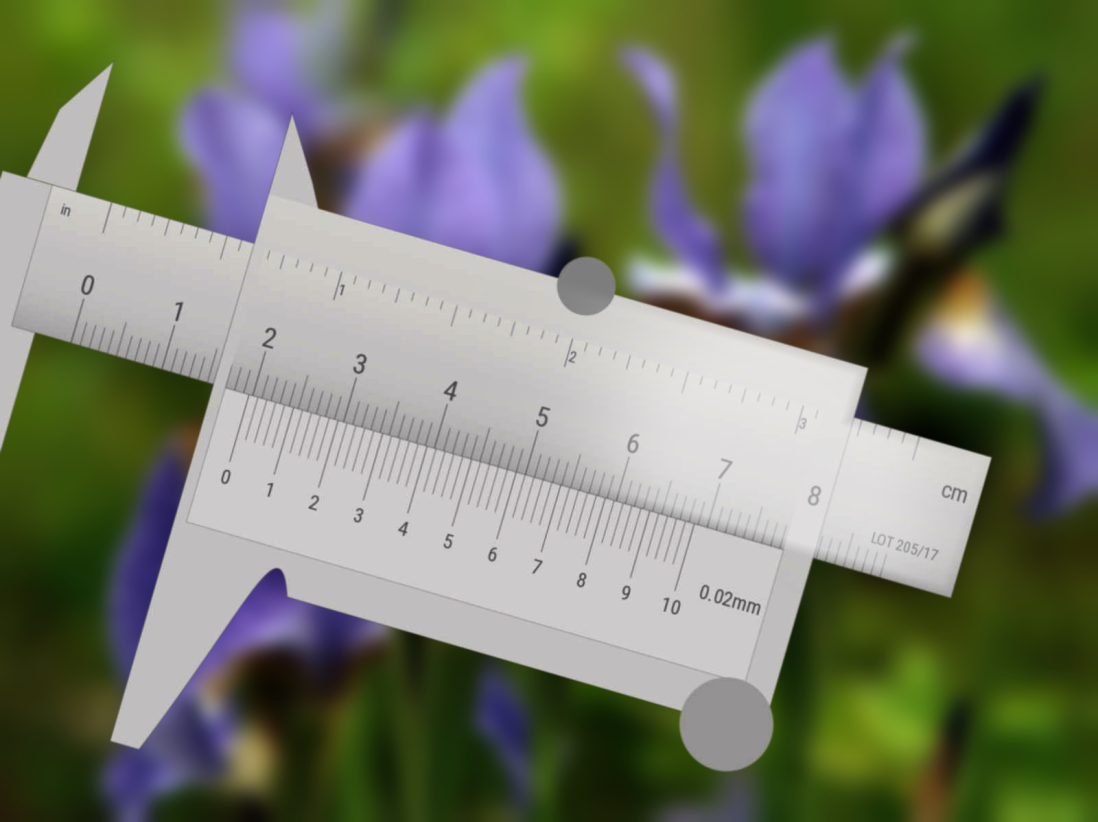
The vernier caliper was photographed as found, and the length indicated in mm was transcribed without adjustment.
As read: 19.6 mm
